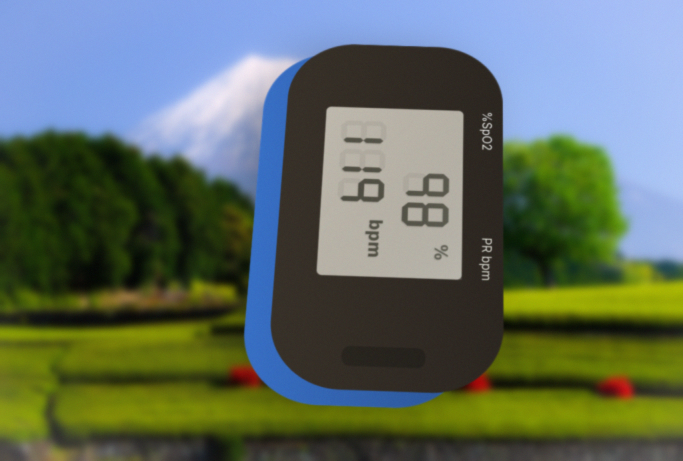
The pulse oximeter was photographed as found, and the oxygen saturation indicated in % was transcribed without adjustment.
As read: 98 %
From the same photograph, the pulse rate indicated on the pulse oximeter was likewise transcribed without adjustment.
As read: 119 bpm
